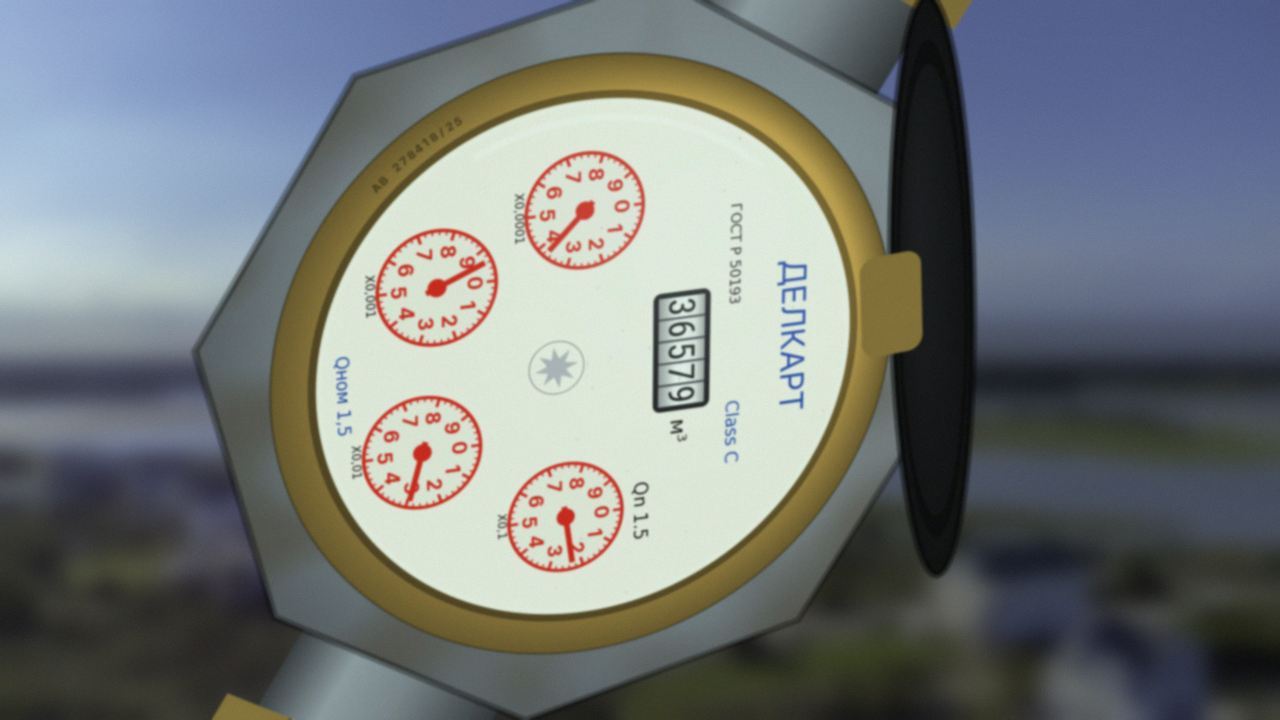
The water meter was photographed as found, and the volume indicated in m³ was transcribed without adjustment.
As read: 36579.2293 m³
